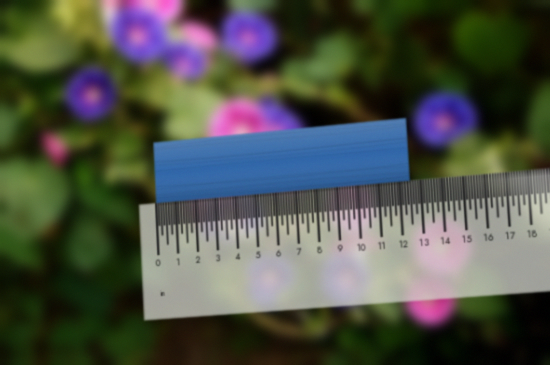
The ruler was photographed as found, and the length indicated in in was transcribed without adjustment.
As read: 12.5 in
